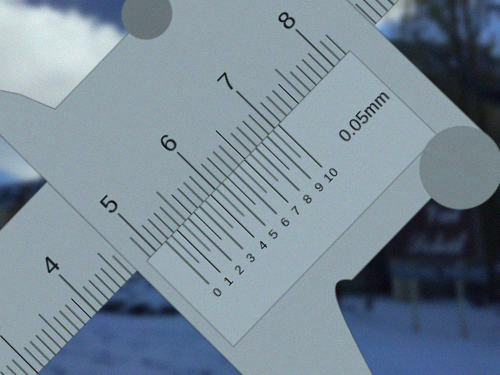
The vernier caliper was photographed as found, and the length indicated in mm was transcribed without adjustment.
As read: 51.6 mm
